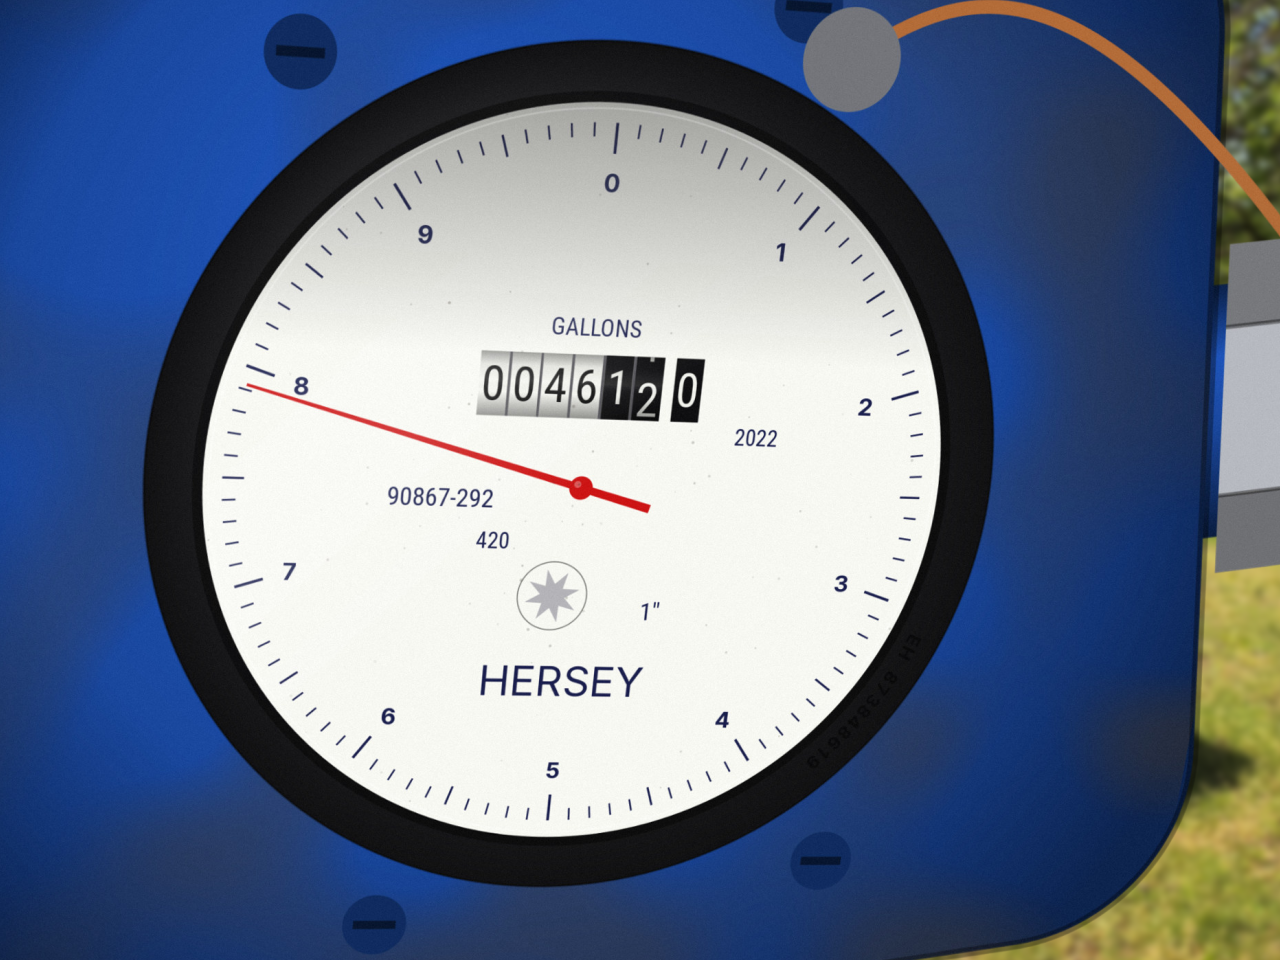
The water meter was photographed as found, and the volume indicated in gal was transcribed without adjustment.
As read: 46117.9 gal
